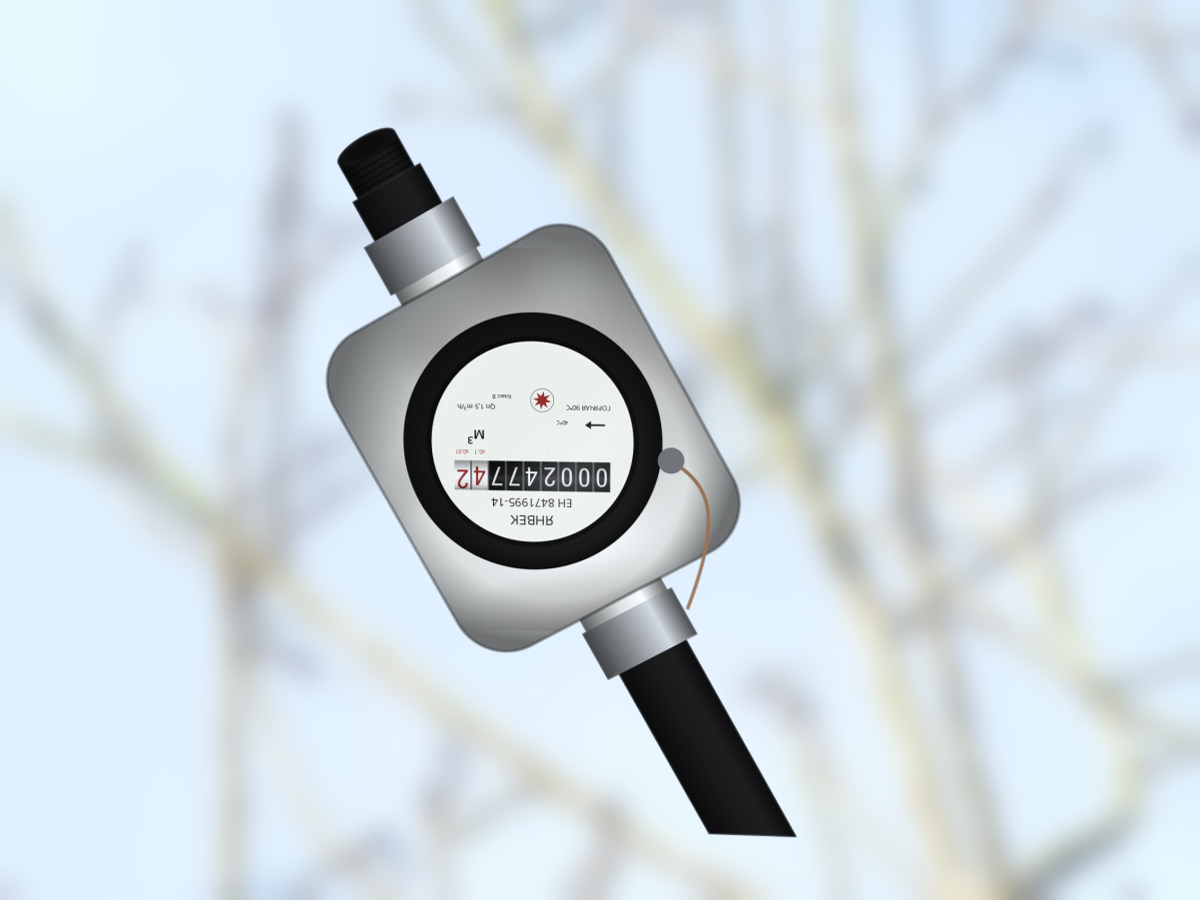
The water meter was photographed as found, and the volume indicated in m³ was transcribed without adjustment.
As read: 2477.42 m³
